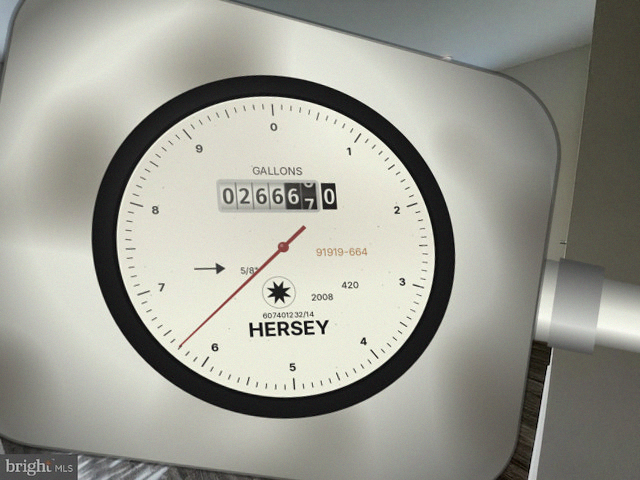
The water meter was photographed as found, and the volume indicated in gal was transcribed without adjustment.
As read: 266666.3 gal
